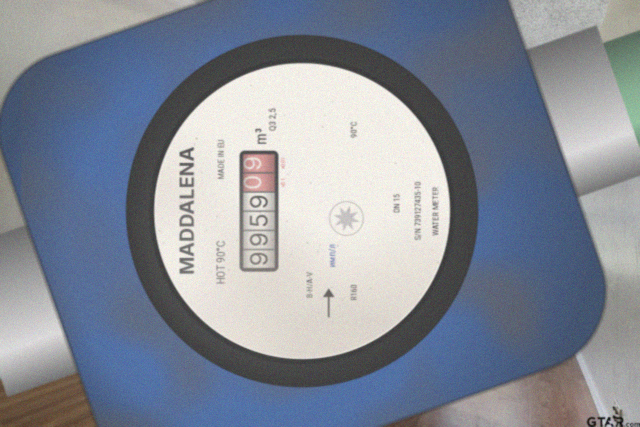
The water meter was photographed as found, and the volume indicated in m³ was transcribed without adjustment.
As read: 9959.09 m³
